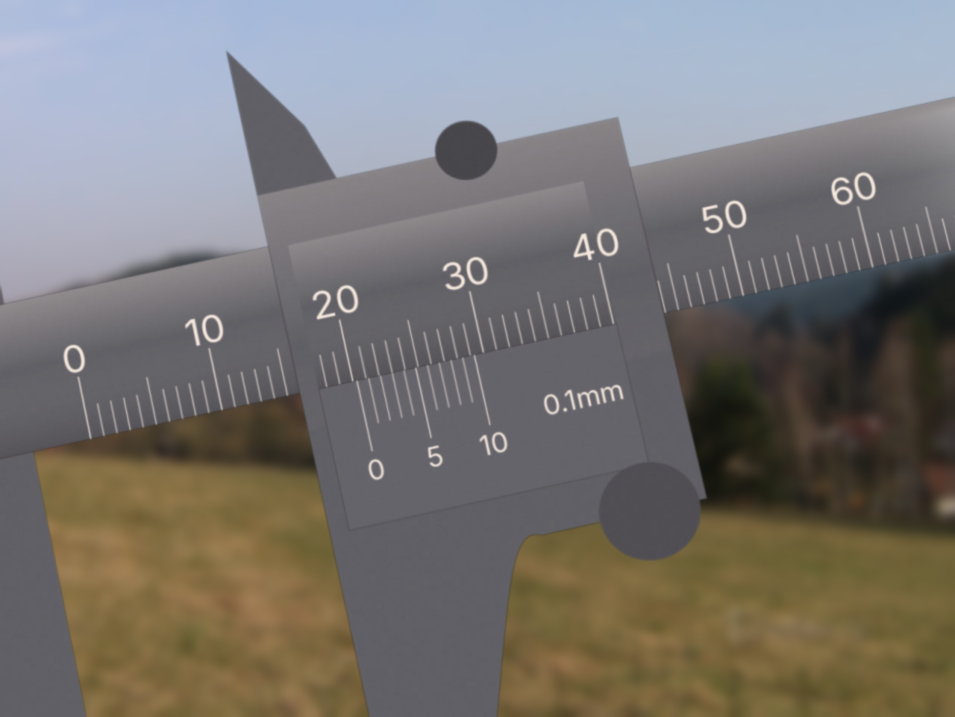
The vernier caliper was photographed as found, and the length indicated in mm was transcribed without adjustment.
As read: 20.3 mm
